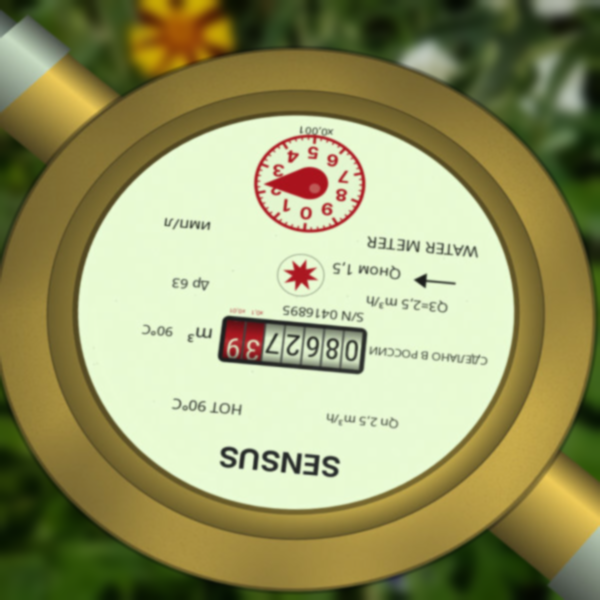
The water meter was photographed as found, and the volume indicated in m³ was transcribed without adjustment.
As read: 8627.392 m³
